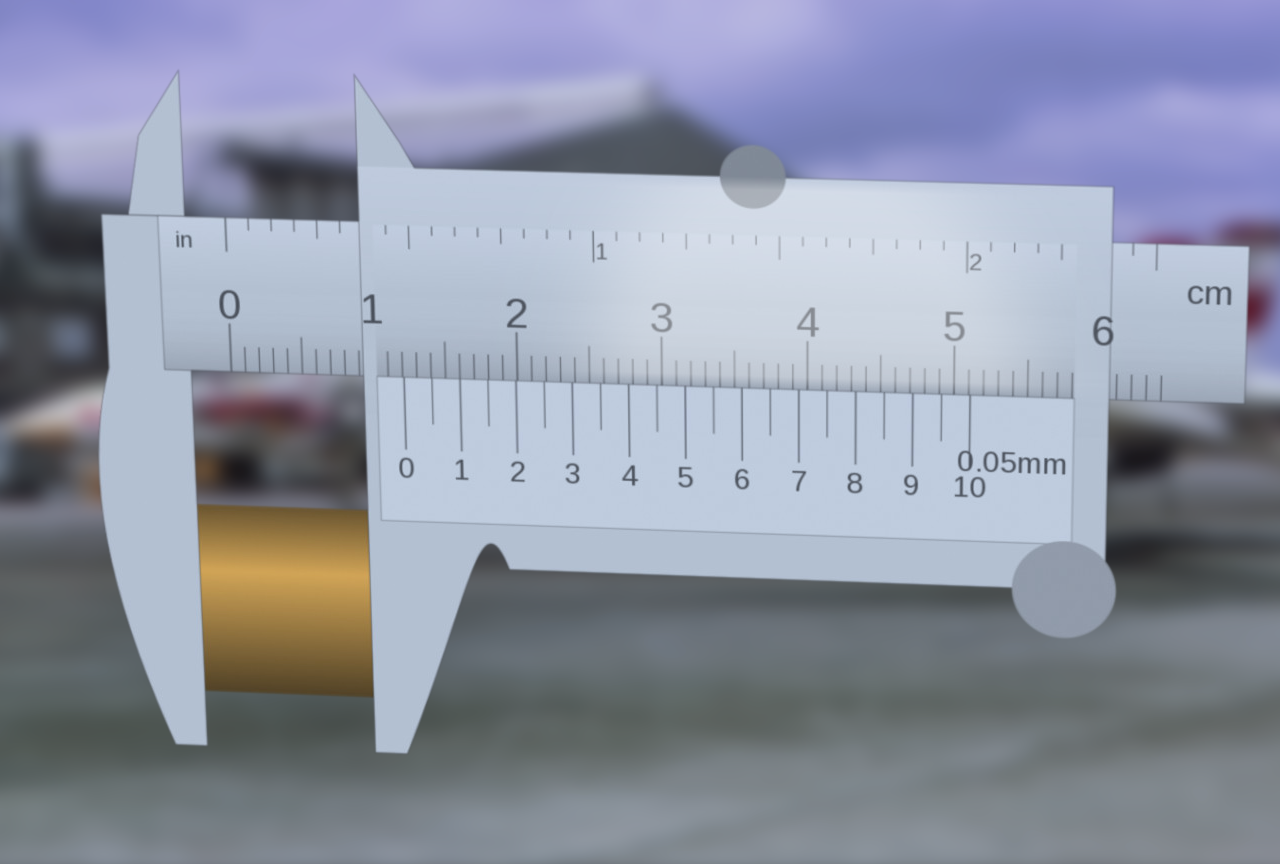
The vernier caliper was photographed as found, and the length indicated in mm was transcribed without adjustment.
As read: 12.1 mm
